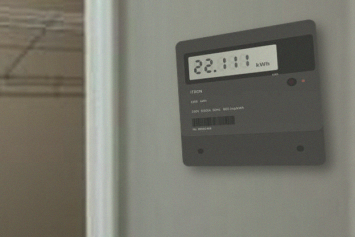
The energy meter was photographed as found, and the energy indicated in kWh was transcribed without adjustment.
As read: 22.111 kWh
